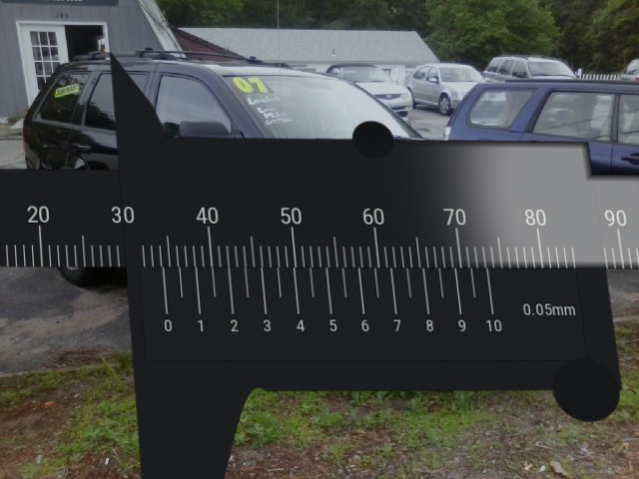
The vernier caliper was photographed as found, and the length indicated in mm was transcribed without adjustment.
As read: 34.2 mm
